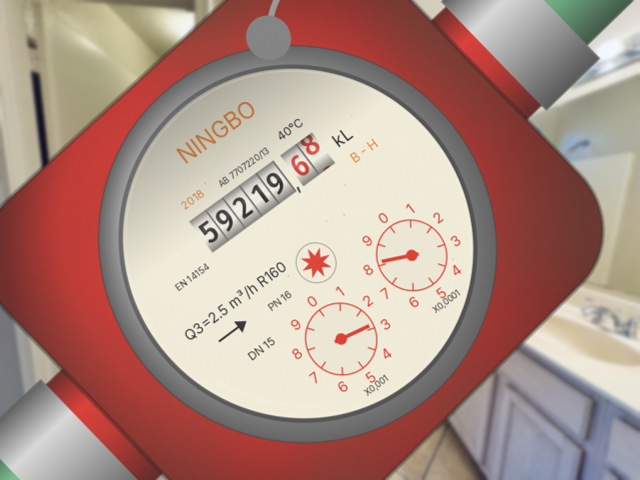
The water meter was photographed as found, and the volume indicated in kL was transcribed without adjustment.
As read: 59219.6828 kL
